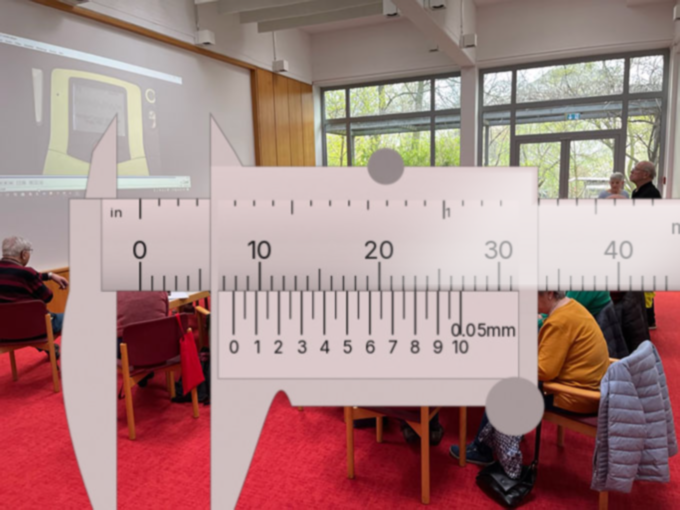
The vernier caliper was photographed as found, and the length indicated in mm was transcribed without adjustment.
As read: 7.8 mm
